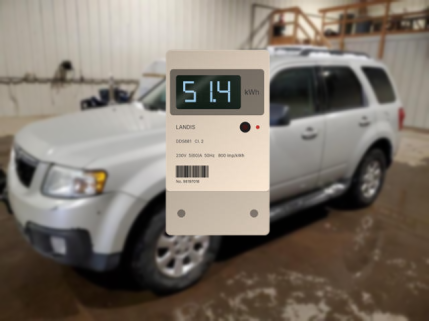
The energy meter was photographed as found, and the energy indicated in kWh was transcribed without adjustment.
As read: 51.4 kWh
